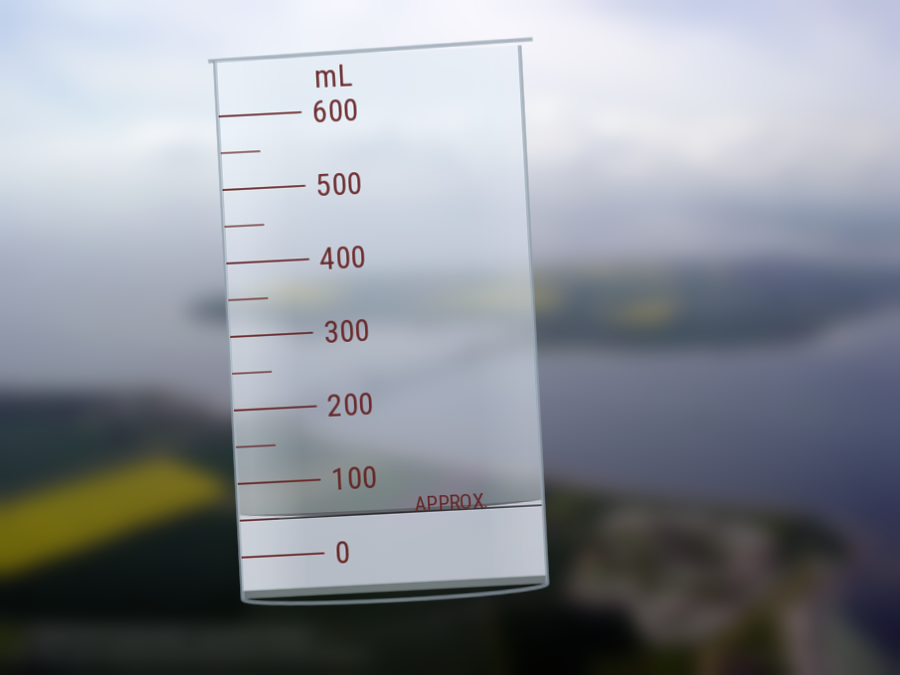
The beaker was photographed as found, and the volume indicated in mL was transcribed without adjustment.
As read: 50 mL
